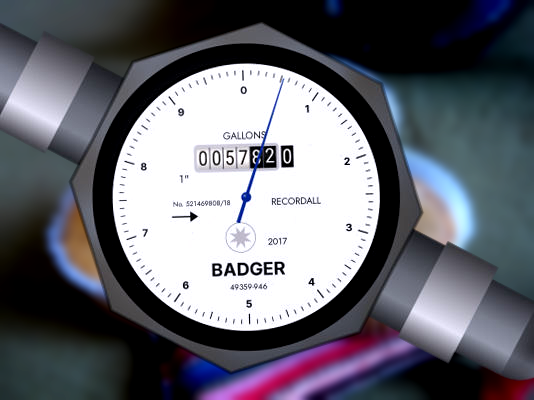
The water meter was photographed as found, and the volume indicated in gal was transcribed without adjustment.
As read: 57820.5 gal
